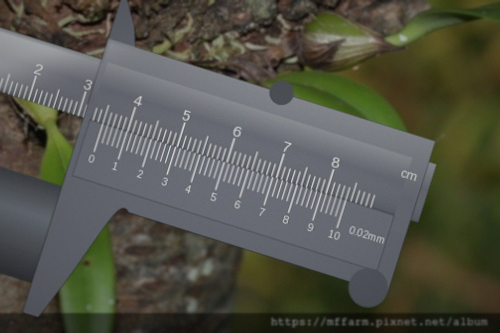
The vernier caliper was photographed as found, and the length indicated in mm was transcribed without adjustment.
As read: 35.0 mm
